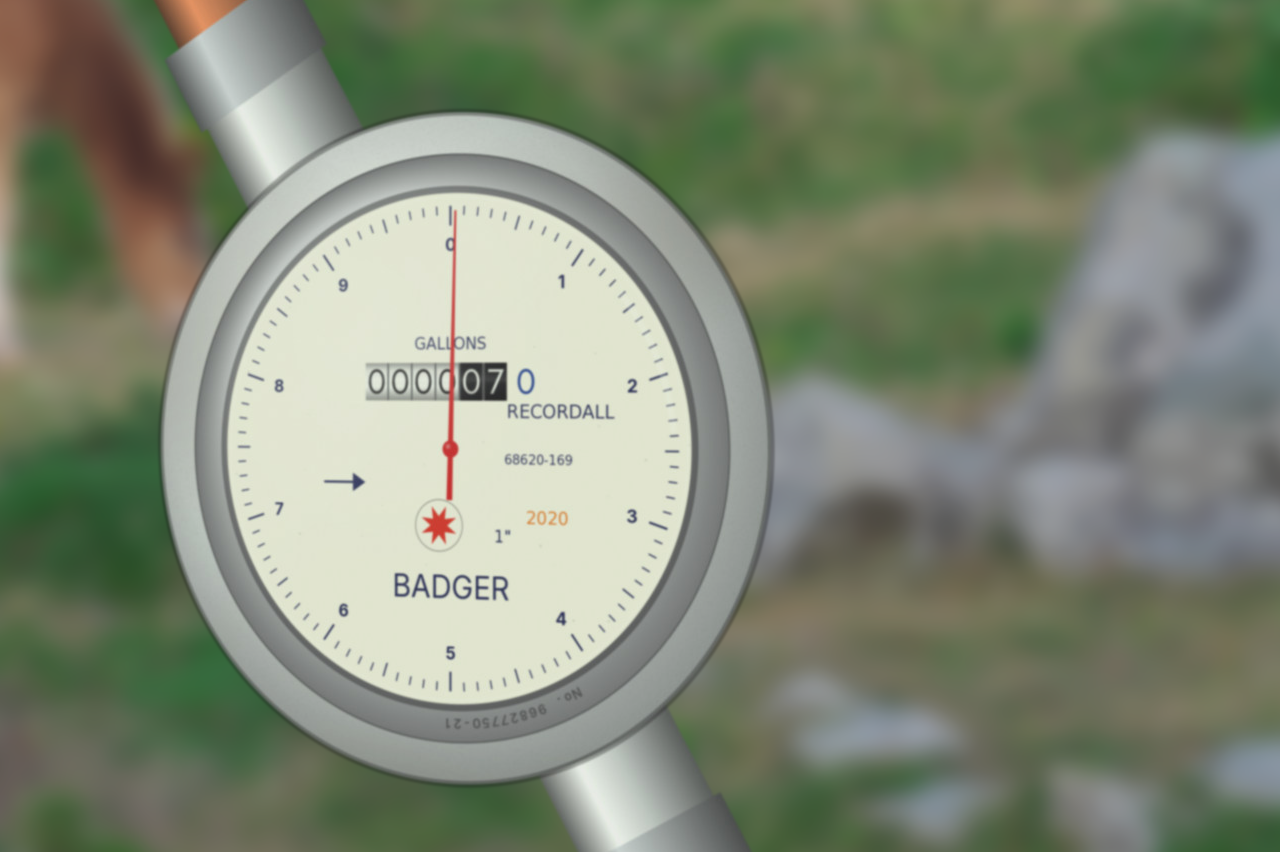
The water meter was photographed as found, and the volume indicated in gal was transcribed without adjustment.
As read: 70.0 gal
